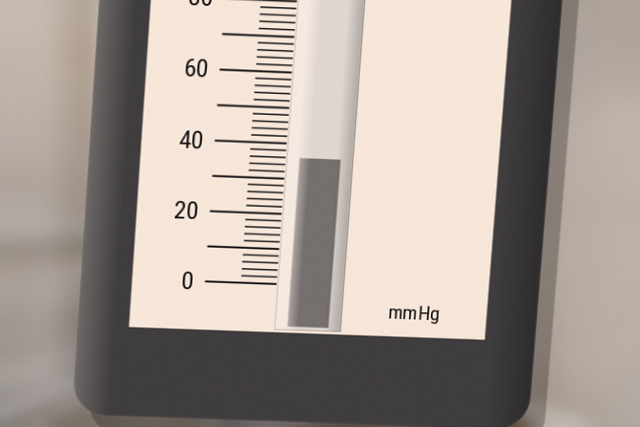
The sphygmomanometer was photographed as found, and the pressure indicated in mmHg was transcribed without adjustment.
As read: 36 mmHg
